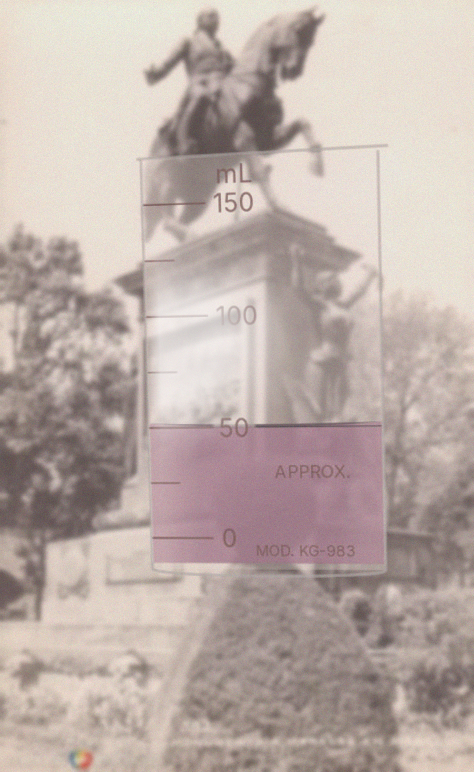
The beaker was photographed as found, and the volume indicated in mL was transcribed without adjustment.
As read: 50 mL
